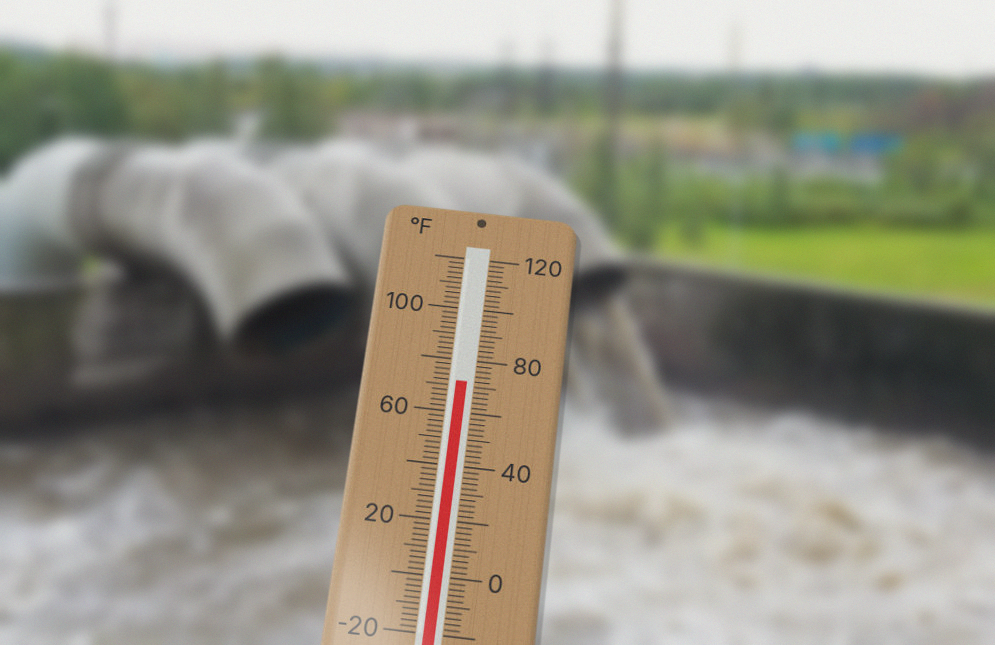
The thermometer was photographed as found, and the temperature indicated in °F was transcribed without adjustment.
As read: 72 °F
